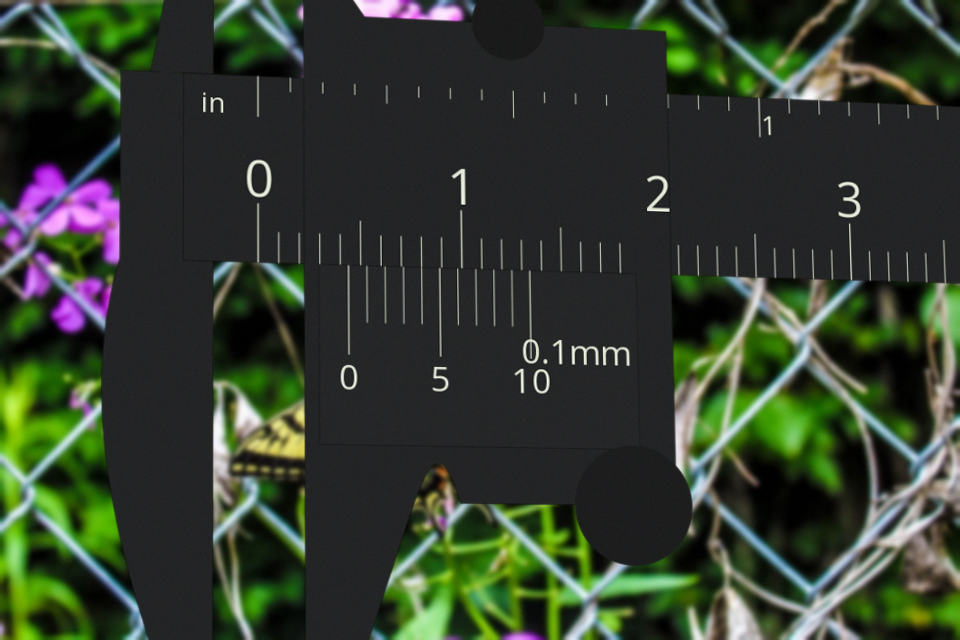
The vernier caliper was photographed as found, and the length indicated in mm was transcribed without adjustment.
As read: 4.4 mm
